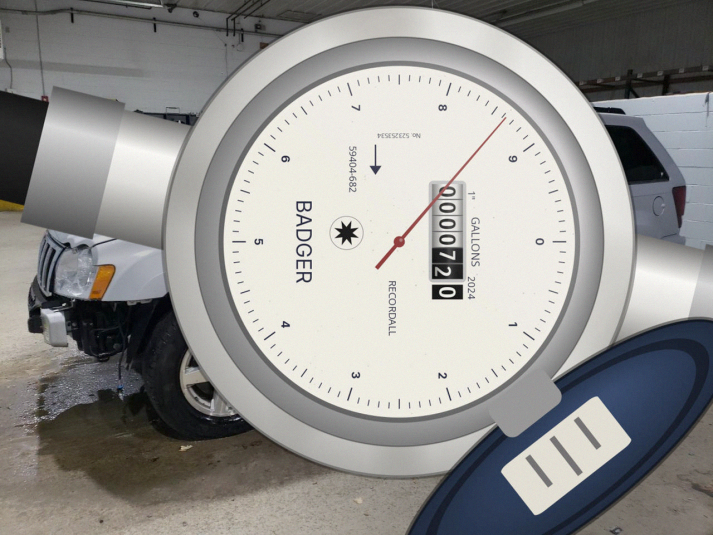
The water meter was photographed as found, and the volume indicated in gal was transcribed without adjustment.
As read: 718.6 gal
